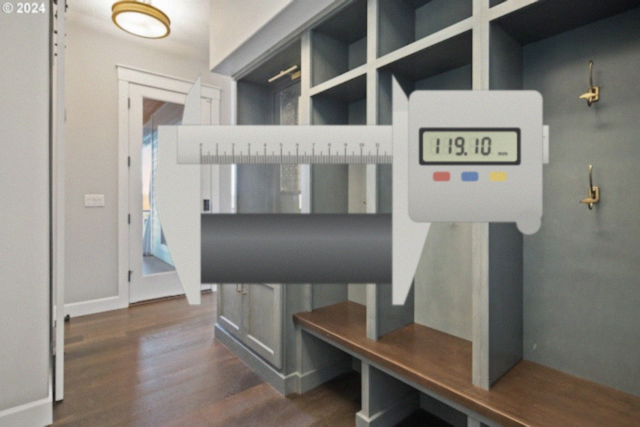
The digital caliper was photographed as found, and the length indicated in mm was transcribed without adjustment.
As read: 119.10 mm
